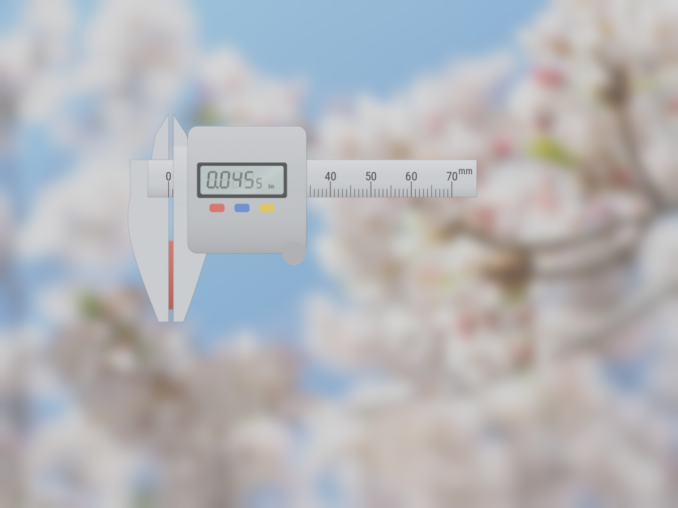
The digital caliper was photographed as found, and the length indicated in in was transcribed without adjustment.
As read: 0.0455 in
